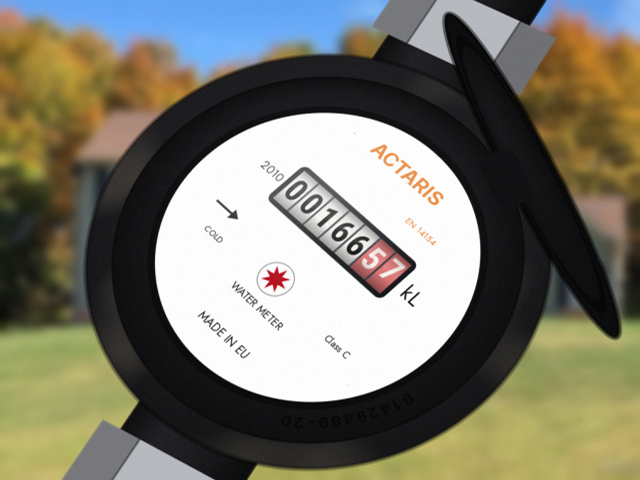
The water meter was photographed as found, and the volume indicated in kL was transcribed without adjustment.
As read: 166.57 kL
